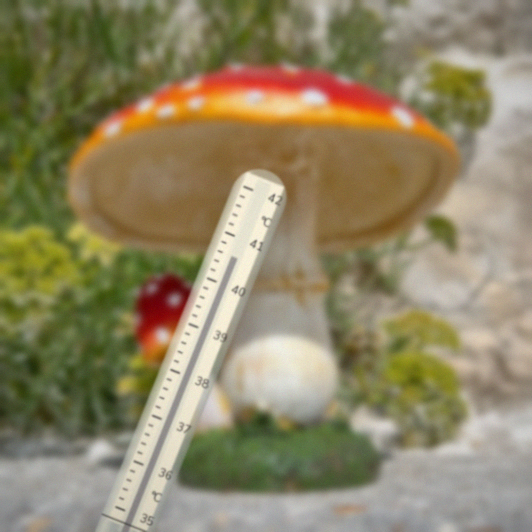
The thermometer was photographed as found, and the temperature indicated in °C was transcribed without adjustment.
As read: 40.6 °C
